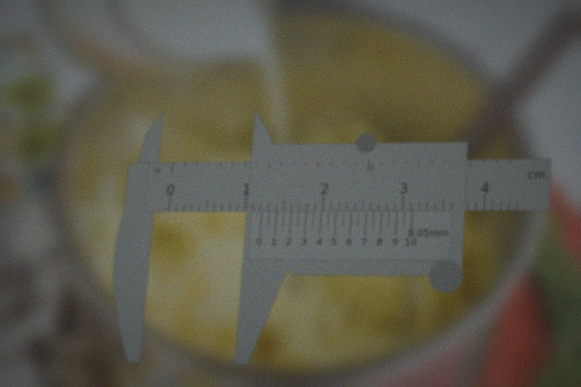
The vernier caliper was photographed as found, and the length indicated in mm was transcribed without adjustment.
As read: 12.2 mm
